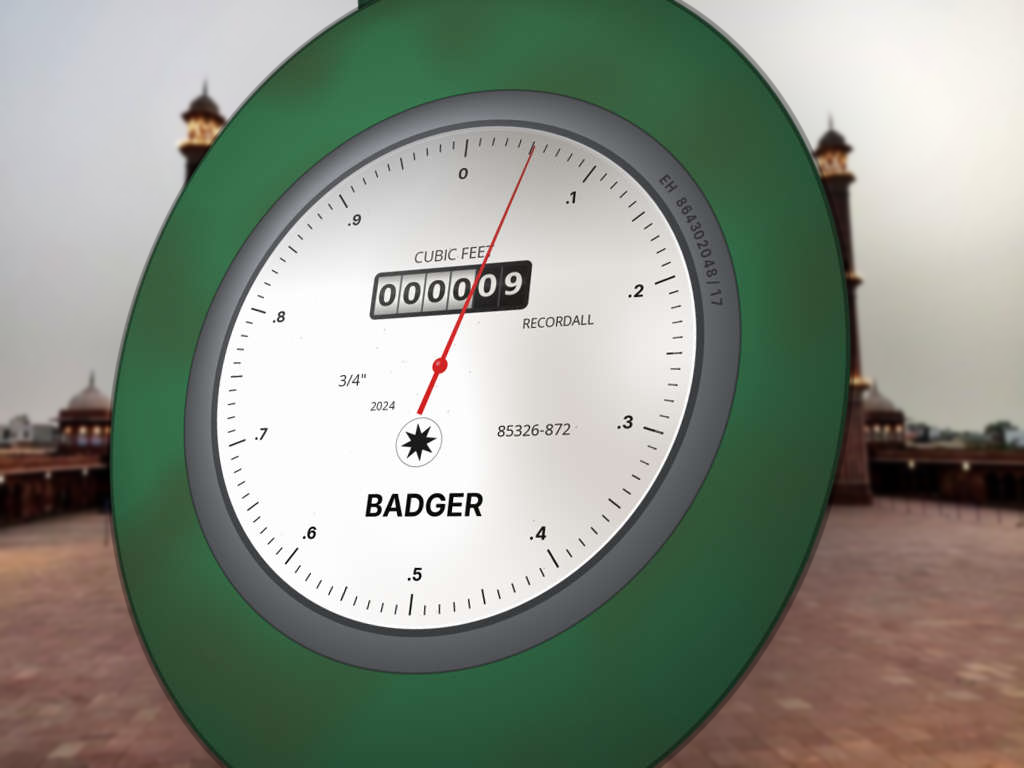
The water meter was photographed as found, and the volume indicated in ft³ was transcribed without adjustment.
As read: 9.05 ft³
